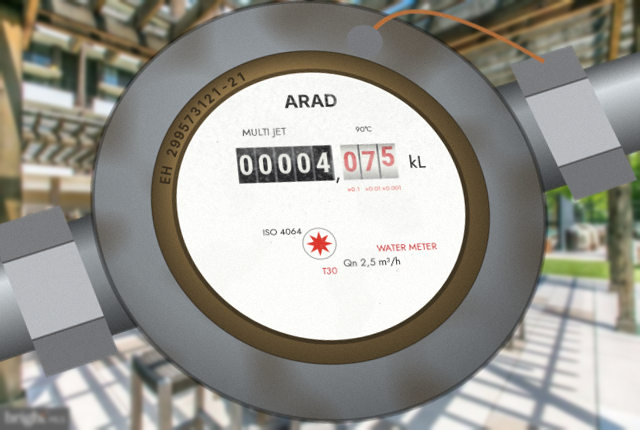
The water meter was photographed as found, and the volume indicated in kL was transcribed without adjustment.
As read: 4.075 kL
